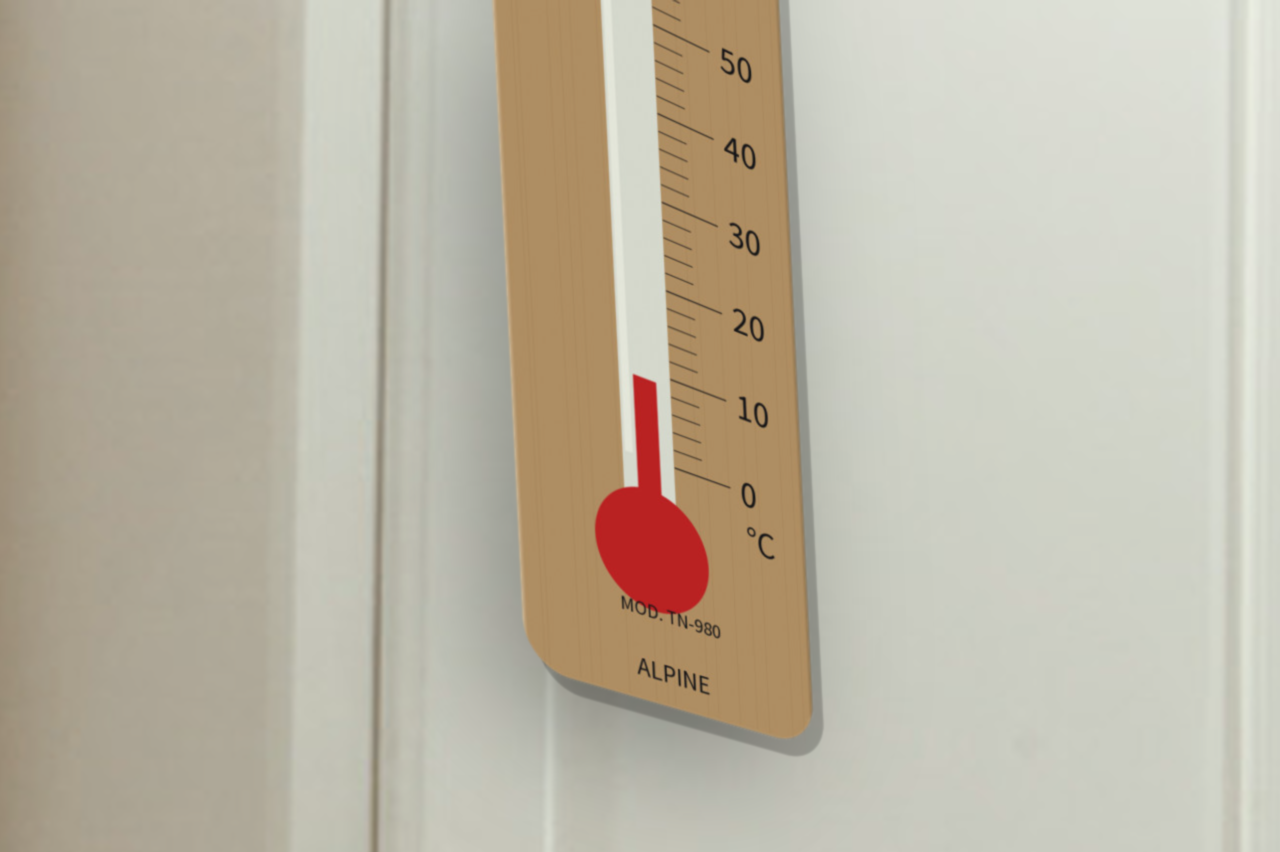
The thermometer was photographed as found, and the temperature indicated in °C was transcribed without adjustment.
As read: 9 °C
